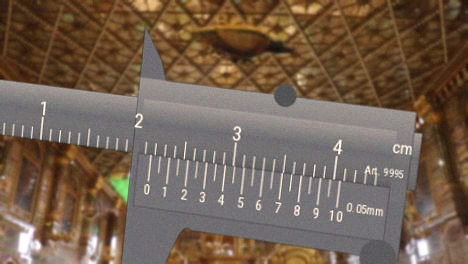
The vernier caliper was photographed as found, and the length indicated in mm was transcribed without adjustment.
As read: 21.6 mm
